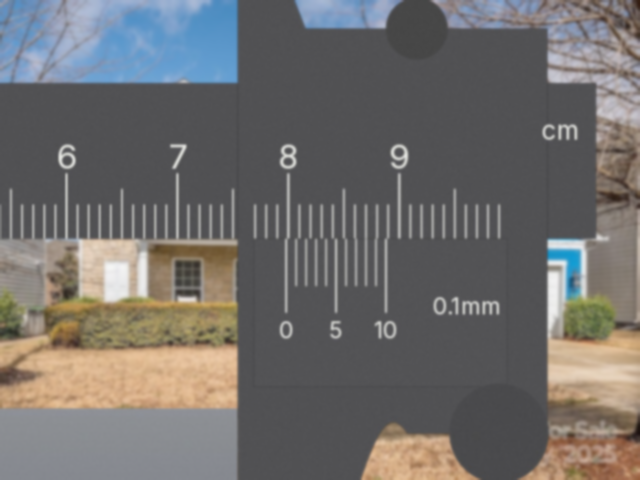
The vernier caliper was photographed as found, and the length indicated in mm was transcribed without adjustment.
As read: 79.8 mm
